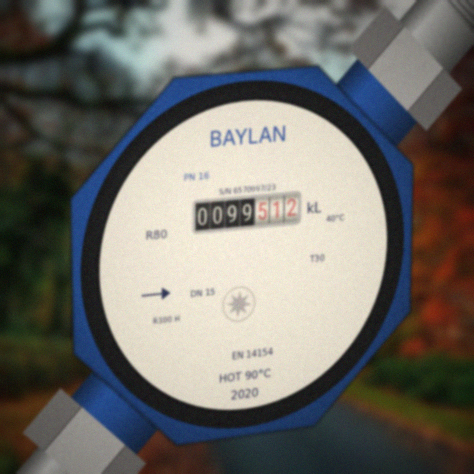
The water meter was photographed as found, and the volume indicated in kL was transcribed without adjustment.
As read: 99.512 kL
